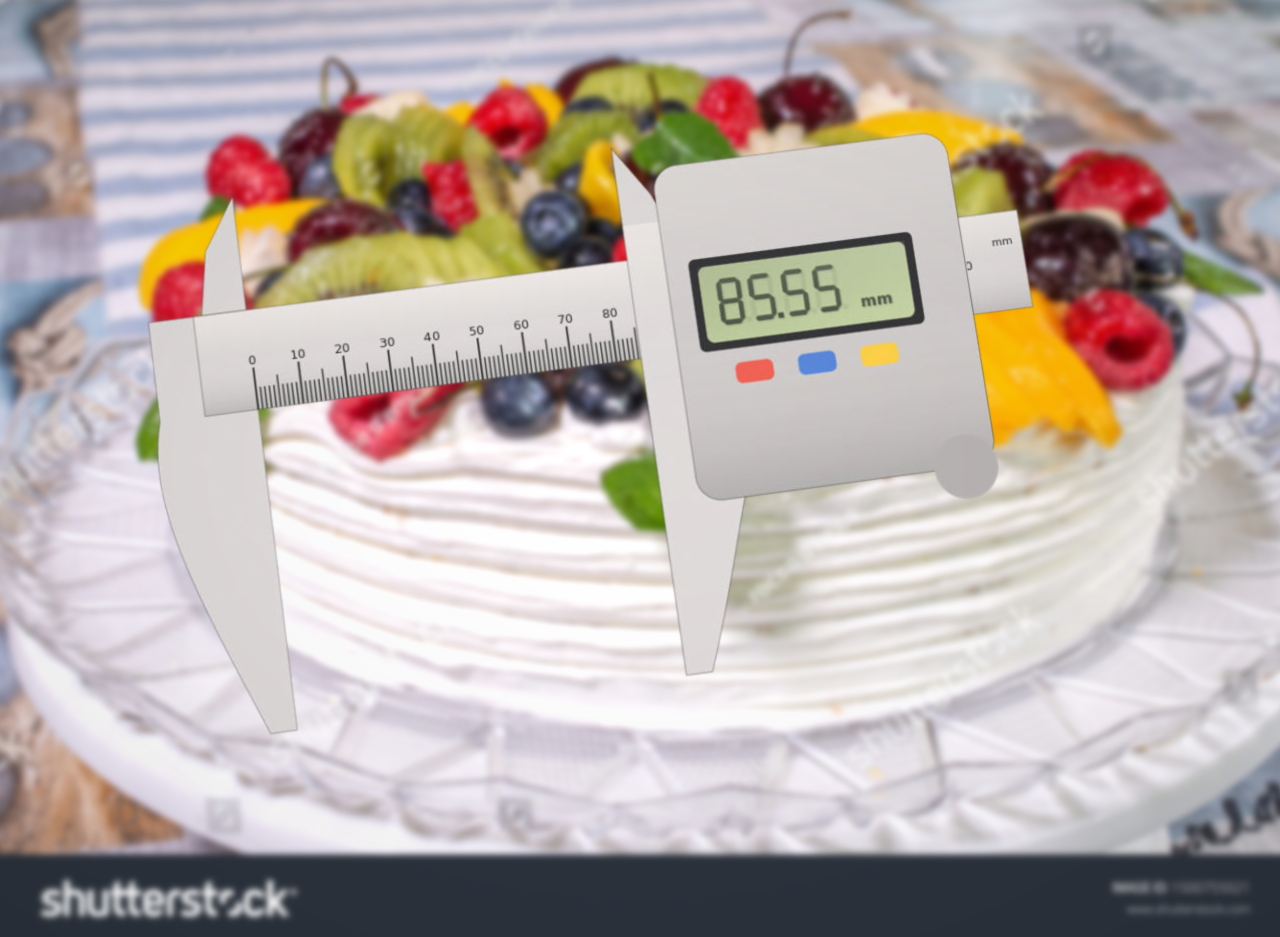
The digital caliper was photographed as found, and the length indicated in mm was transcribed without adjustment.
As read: 85.55 mm
